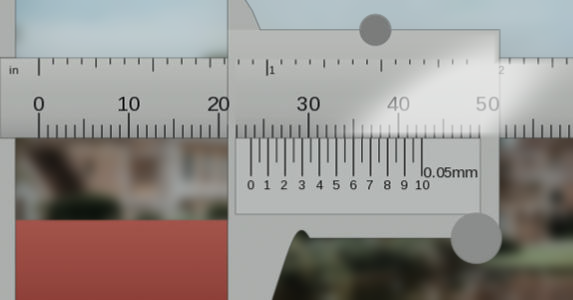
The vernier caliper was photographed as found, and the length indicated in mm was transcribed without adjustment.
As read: 23.6 mm
